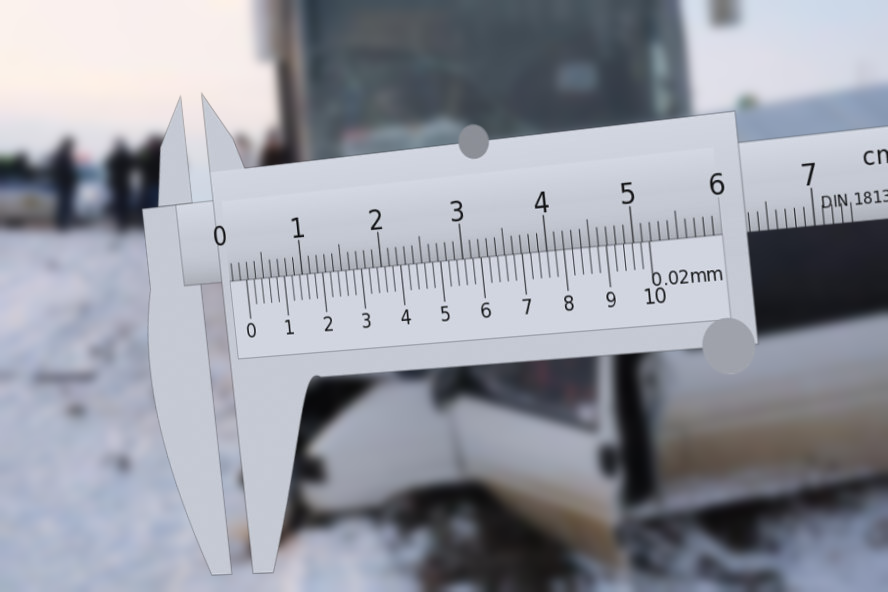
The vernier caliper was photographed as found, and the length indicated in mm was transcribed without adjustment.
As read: 2.8 mm
